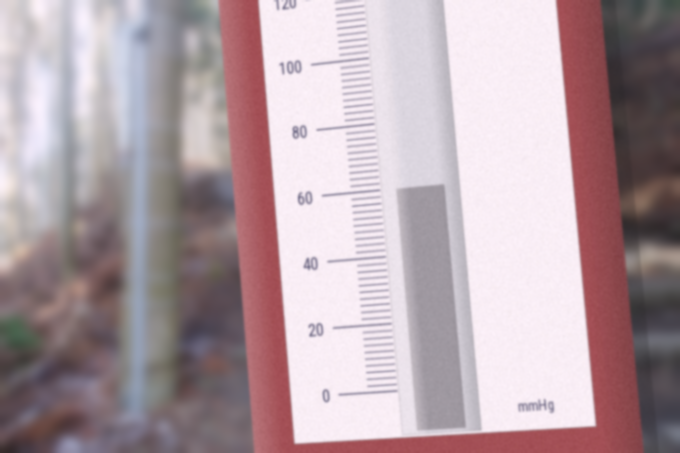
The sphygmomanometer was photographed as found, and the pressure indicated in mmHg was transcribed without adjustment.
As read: 60 mmHg
